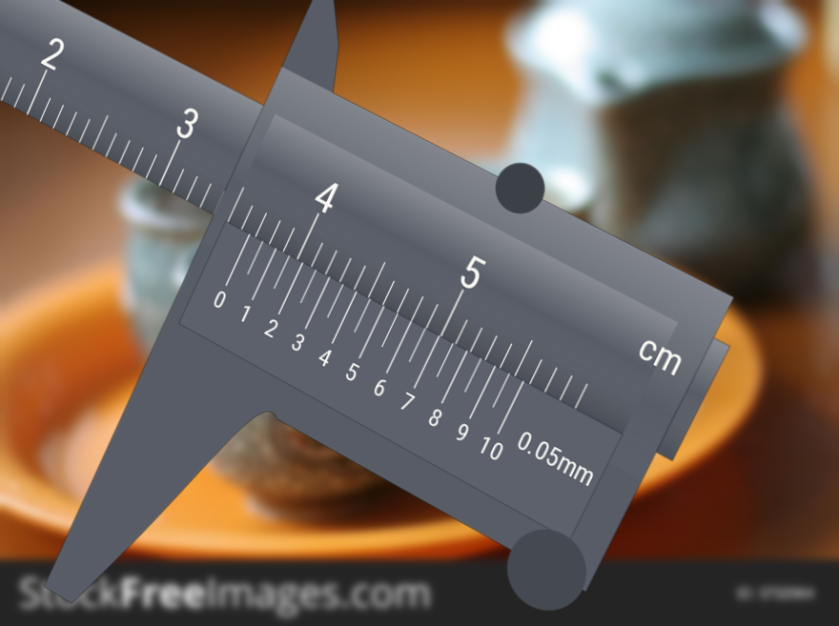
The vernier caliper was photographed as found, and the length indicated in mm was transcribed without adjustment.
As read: 36.6 mm
